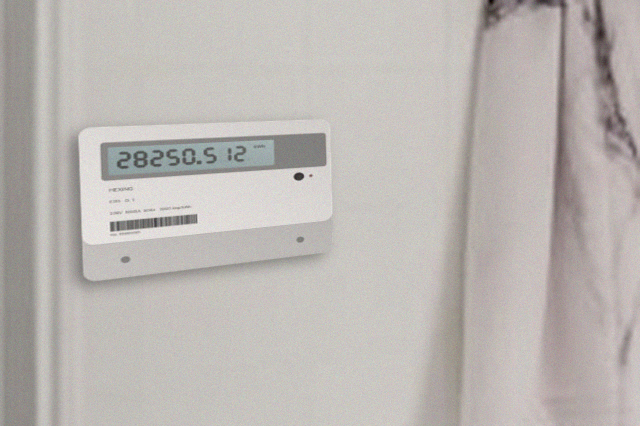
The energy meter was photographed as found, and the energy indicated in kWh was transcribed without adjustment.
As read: 28250.512 kWh
